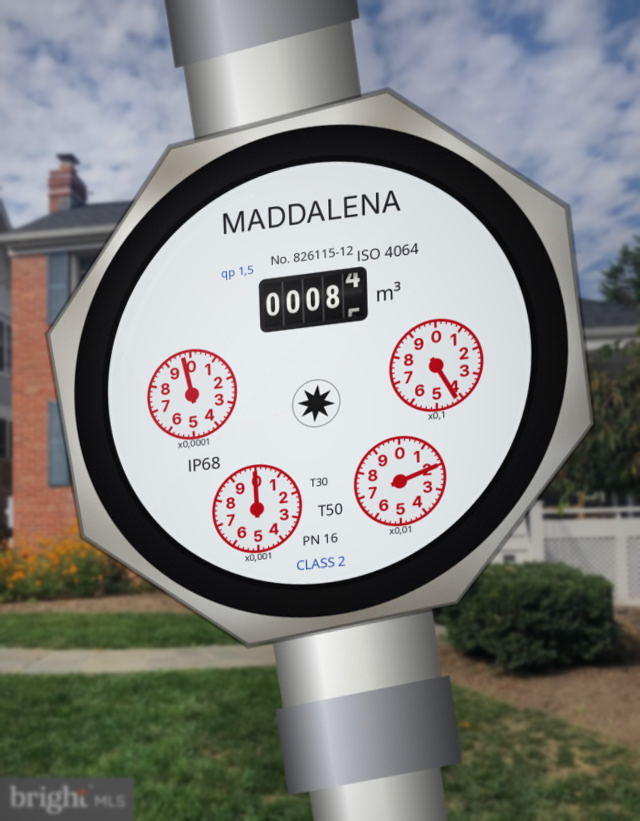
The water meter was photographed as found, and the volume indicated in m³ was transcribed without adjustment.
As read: 84.4199 m³
